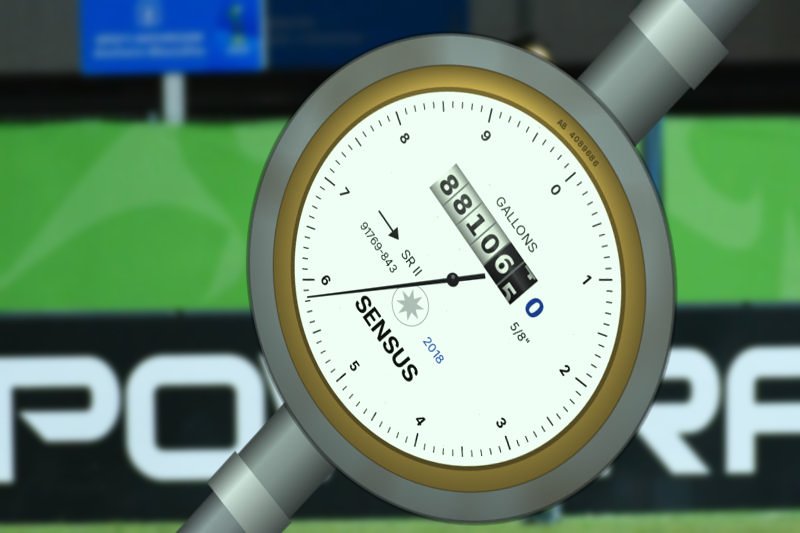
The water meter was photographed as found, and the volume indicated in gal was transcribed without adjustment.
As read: 8810645.8 gal
